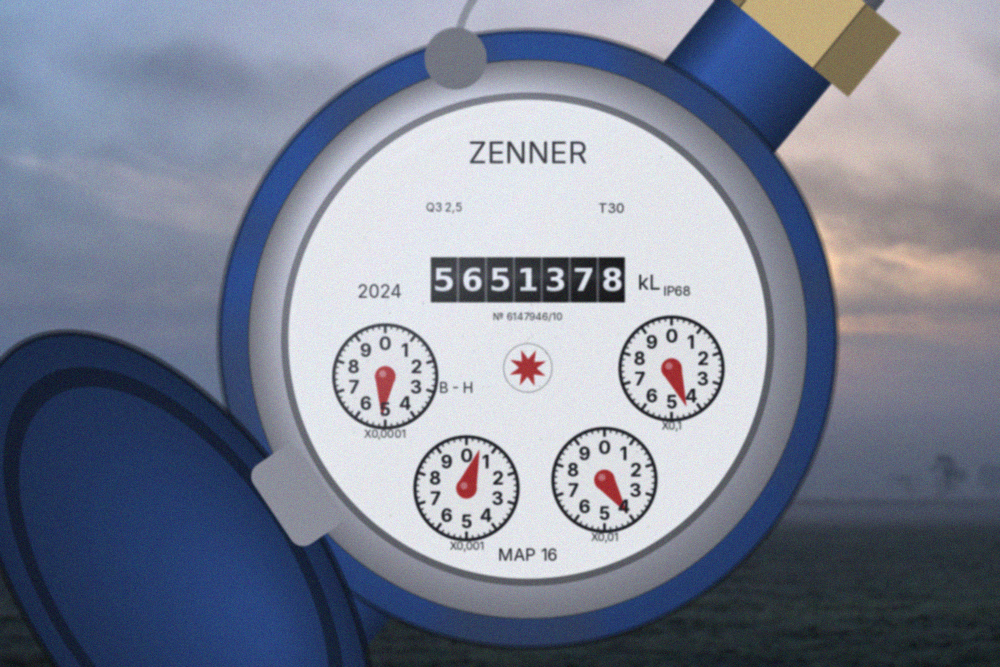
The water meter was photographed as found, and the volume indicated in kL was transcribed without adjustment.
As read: 5651378.4405 kL
